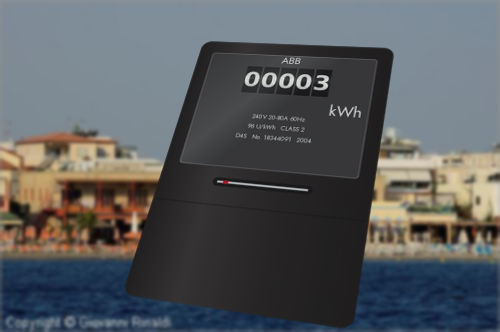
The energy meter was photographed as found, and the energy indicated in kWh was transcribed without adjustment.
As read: 3 kWh
